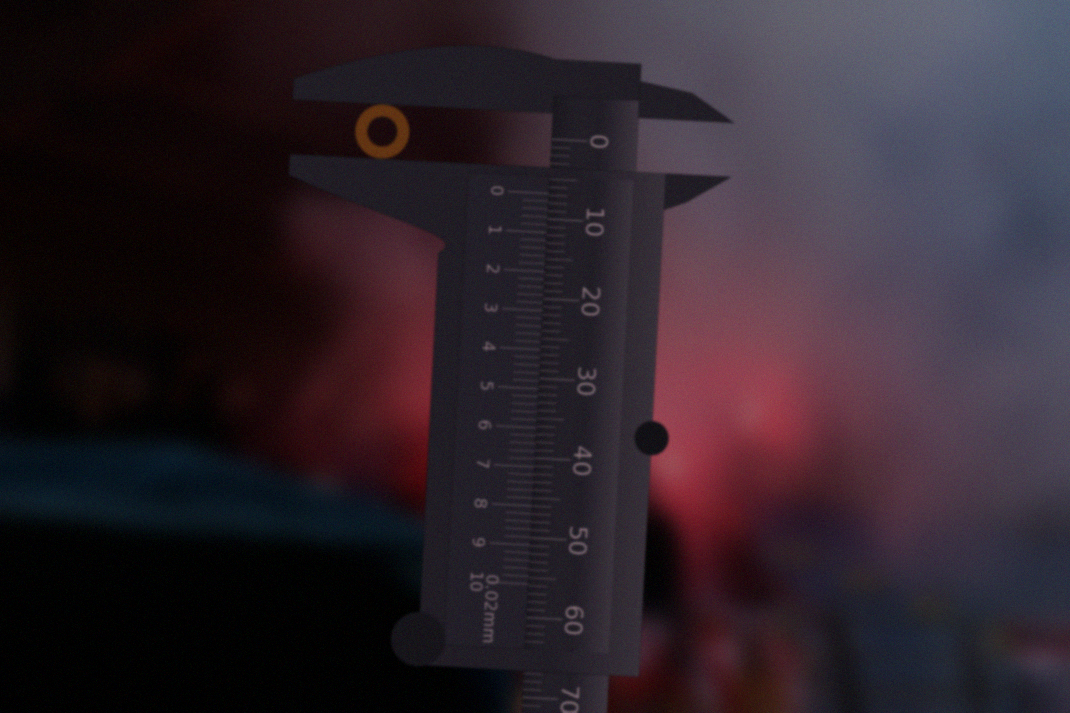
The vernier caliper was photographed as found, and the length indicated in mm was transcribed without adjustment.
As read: 6.8 mm
